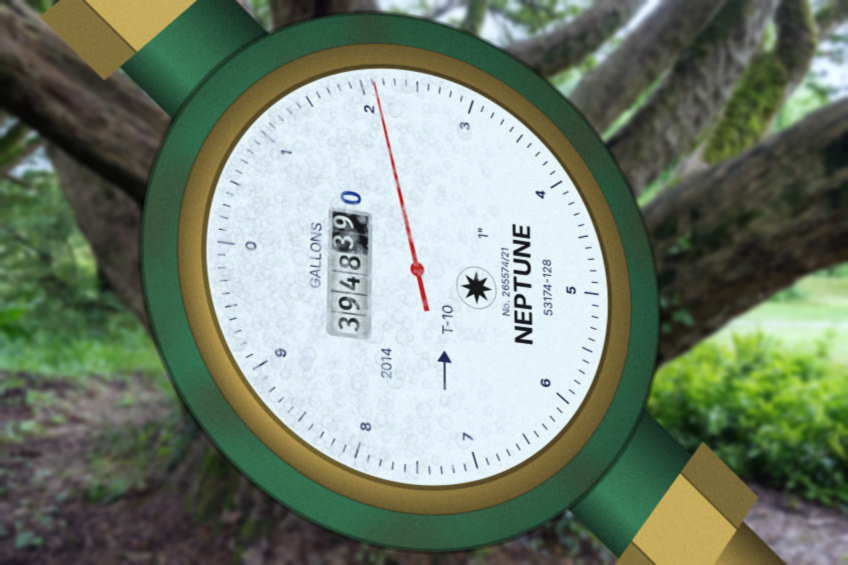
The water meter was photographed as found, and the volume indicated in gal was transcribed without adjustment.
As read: 3948392.1 gal
